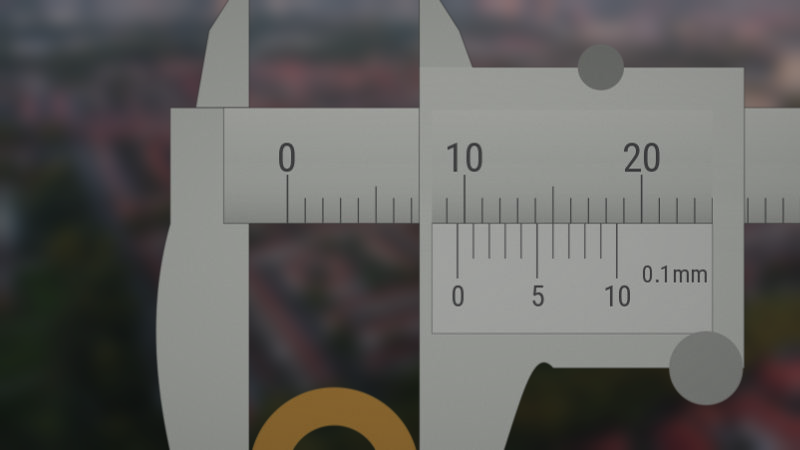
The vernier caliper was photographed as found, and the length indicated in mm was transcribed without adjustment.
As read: 9.6 mm
